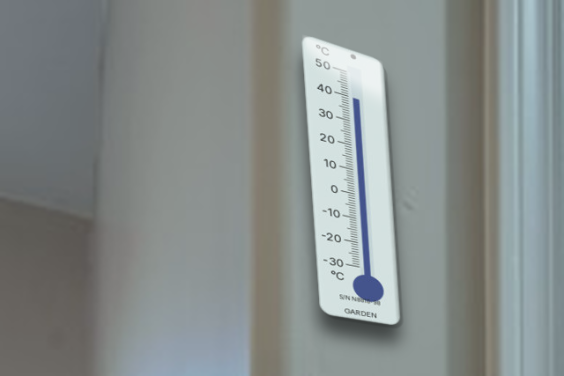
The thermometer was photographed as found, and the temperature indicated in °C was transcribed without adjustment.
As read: 40 °C
